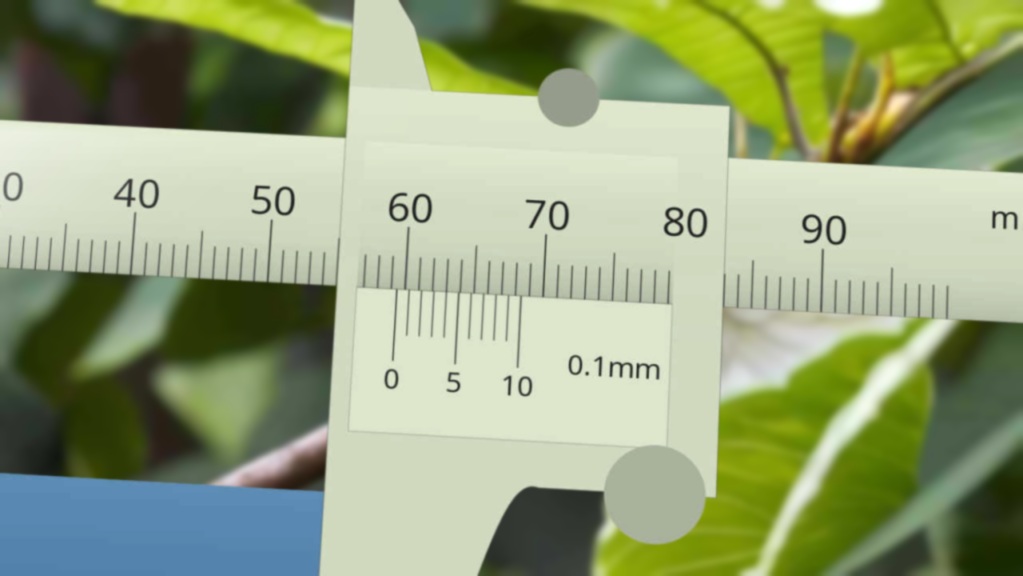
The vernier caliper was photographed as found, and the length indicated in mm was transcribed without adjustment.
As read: 59.4 mm
